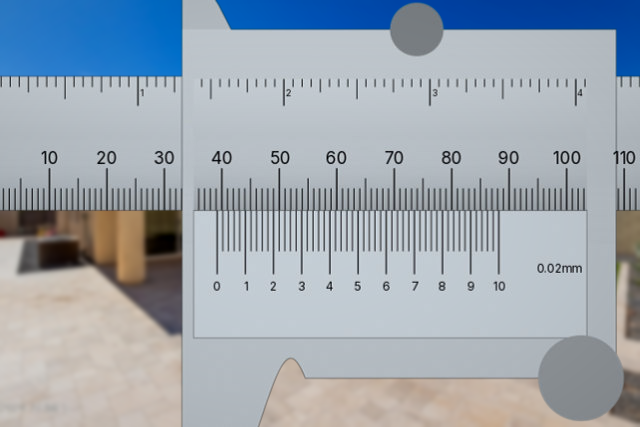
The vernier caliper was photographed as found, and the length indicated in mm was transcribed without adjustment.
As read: 39.2 mm
